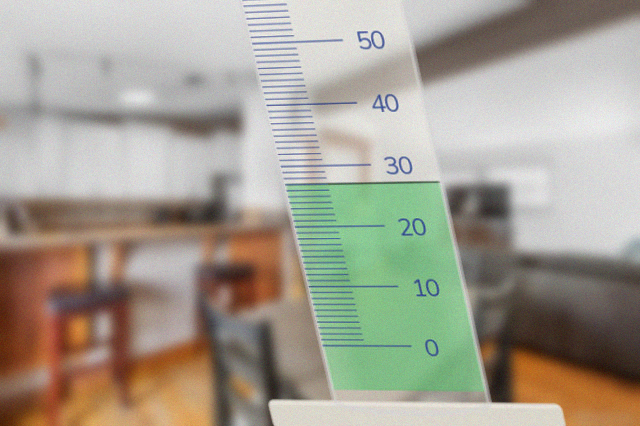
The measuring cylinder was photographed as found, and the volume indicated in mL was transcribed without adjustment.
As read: 27 mL
